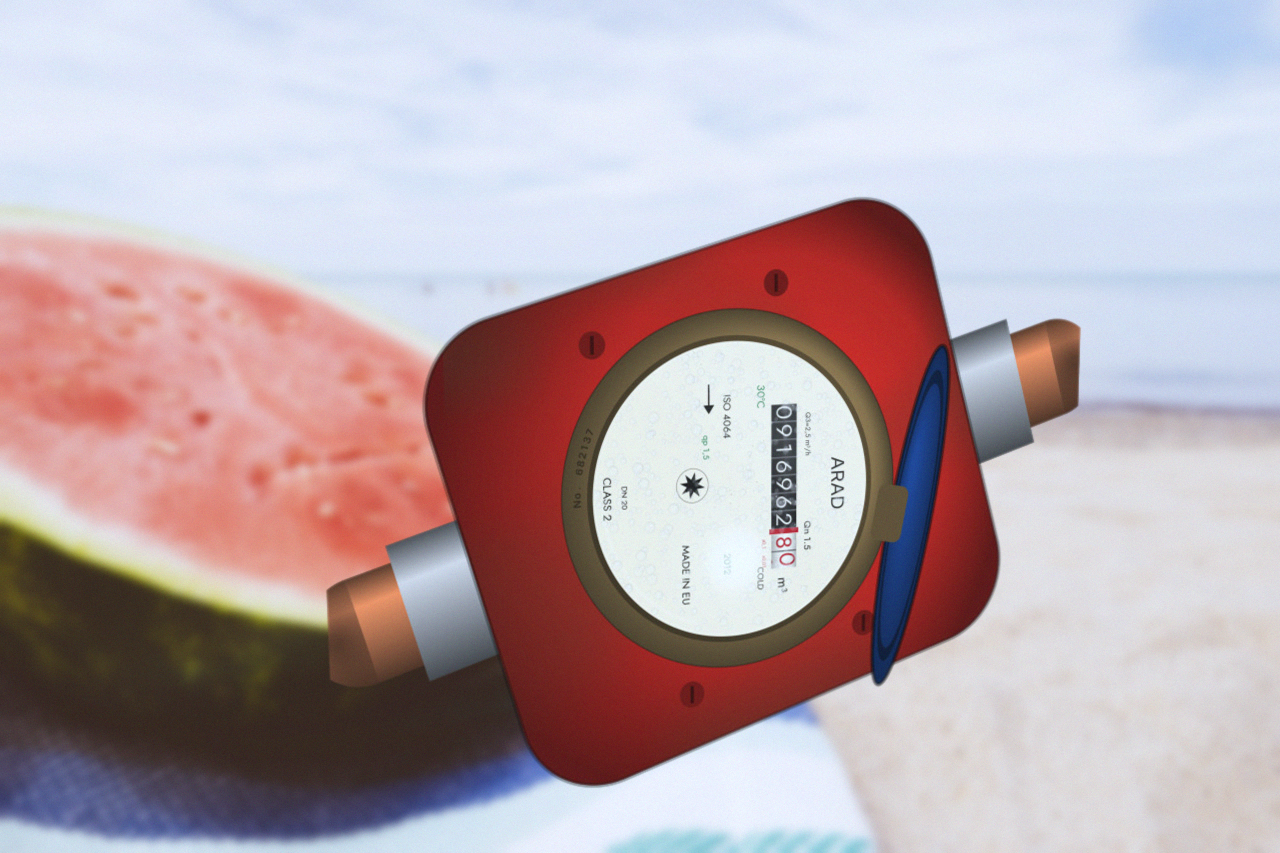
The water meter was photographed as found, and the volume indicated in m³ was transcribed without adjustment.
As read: 916962.80 m³
